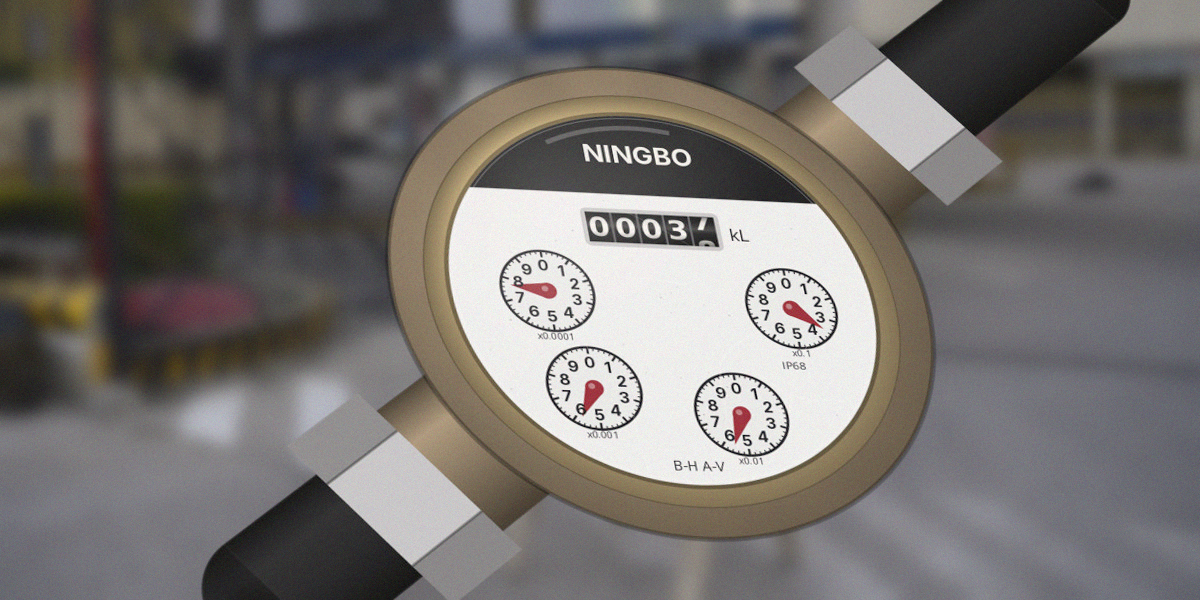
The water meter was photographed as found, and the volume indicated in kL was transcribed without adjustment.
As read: 37.3557 kL
